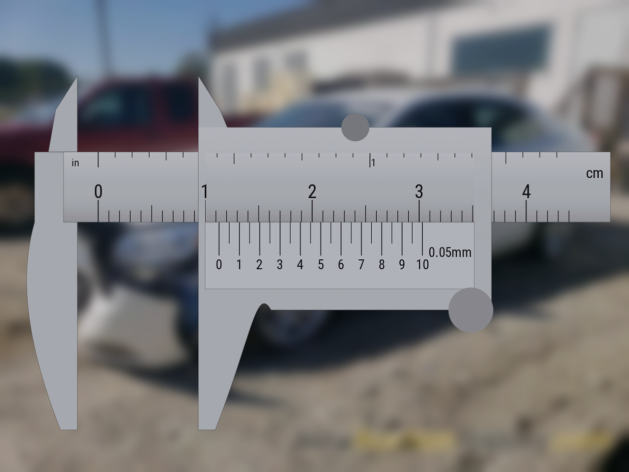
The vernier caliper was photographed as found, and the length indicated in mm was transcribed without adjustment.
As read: 11.3 mm
